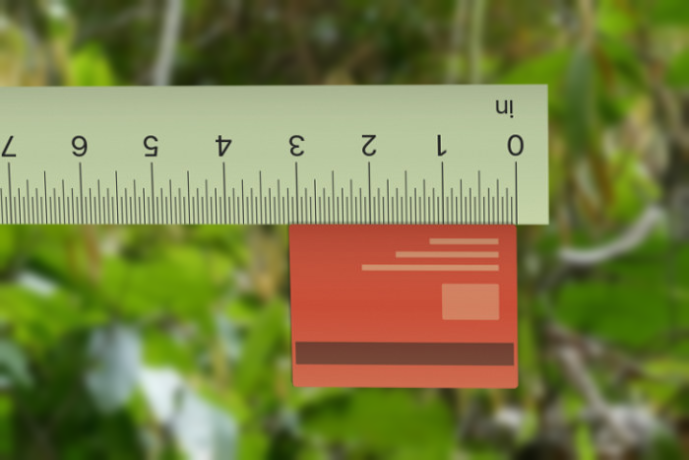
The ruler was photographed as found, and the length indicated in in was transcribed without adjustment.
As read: 3.125 in
